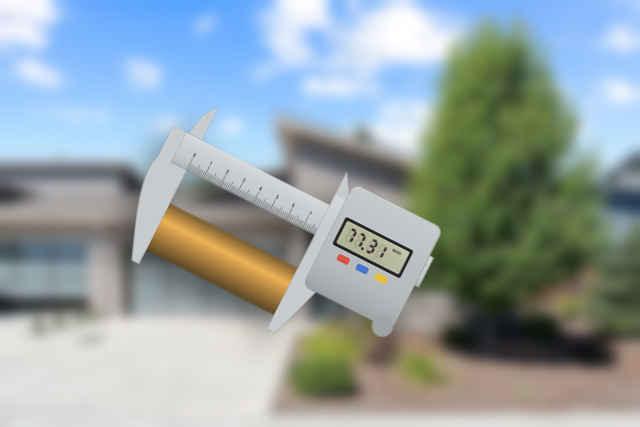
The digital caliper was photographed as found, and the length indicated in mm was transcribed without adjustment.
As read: 77.31 mm
